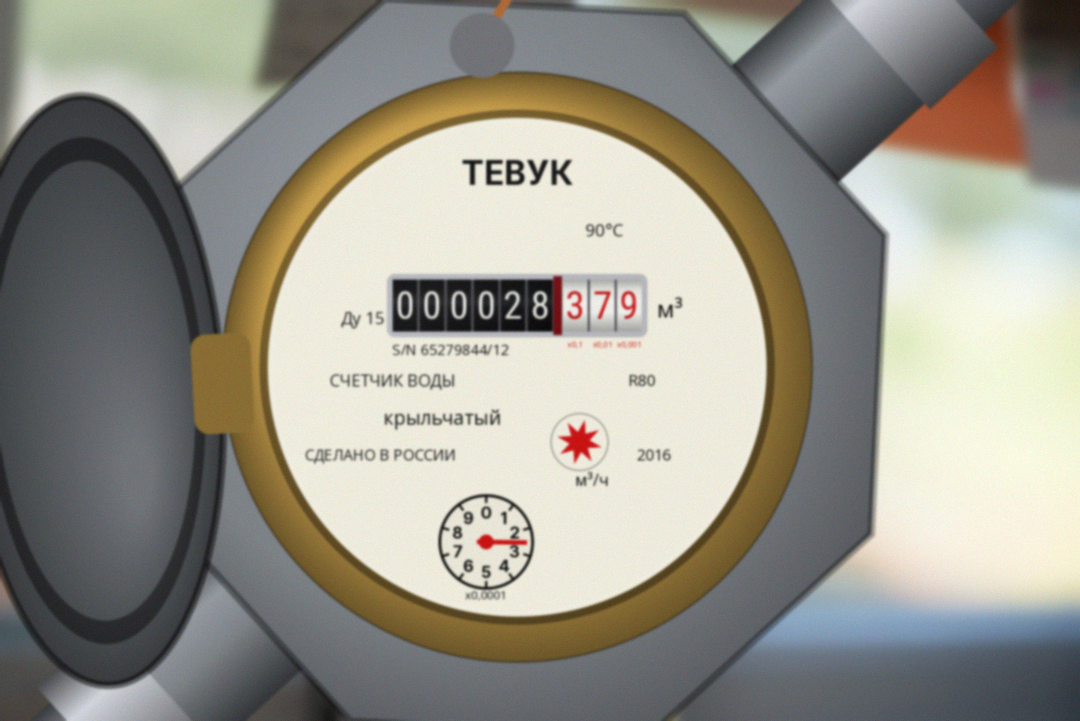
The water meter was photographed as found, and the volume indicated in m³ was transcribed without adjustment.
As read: 28.3792 m³
